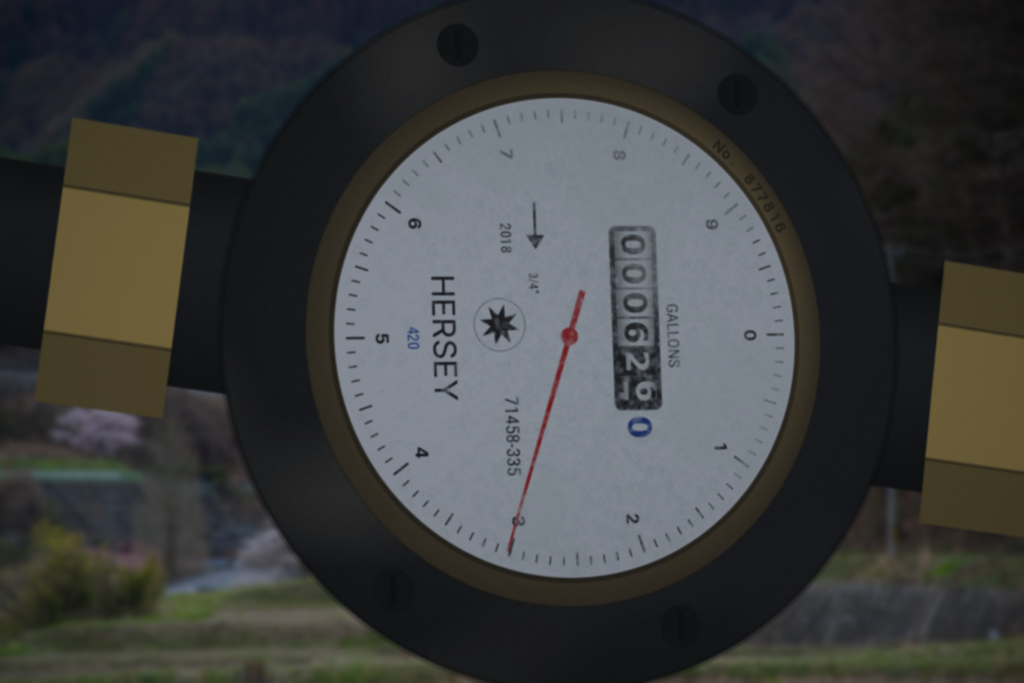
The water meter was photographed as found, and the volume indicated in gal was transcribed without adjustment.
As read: 6263.0 gal
